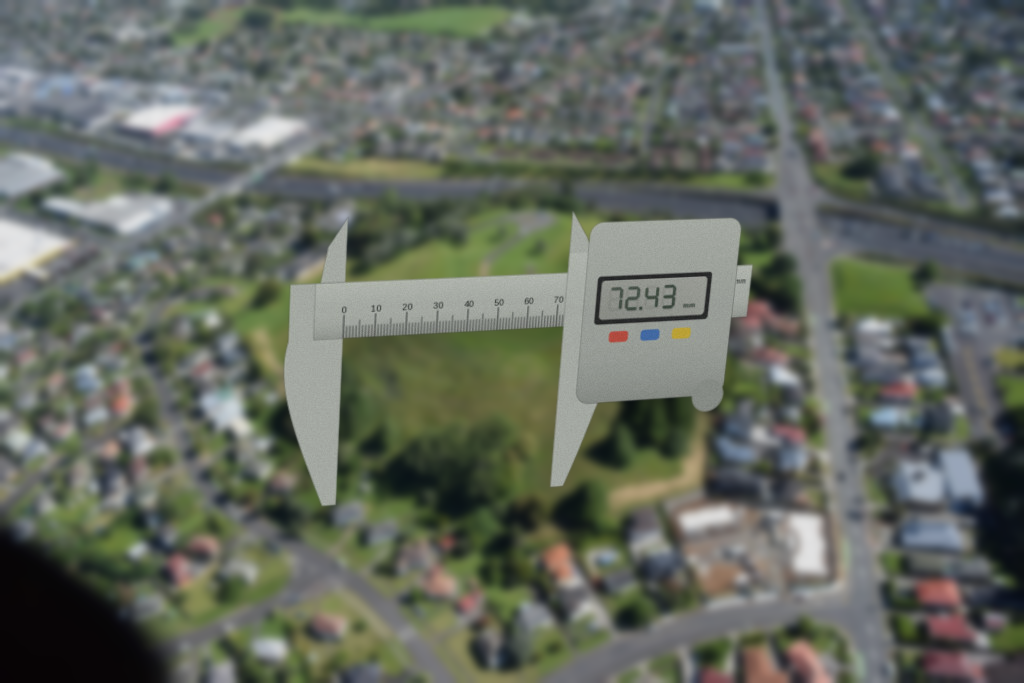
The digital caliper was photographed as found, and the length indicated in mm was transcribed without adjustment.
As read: 72.43 mm
